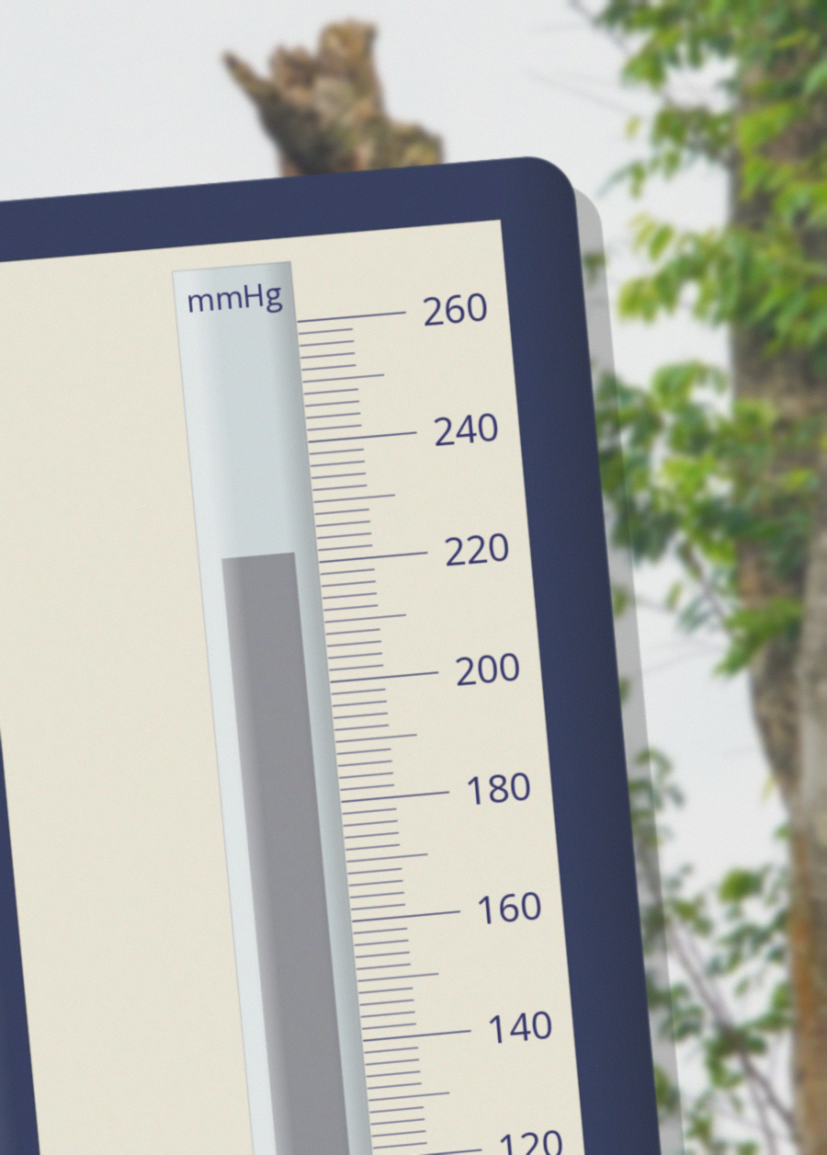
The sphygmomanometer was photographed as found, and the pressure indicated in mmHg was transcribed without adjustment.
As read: 222 mmHg
